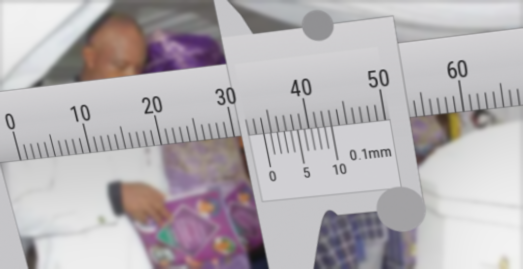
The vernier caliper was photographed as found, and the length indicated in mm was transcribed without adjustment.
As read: 34.0 mm
